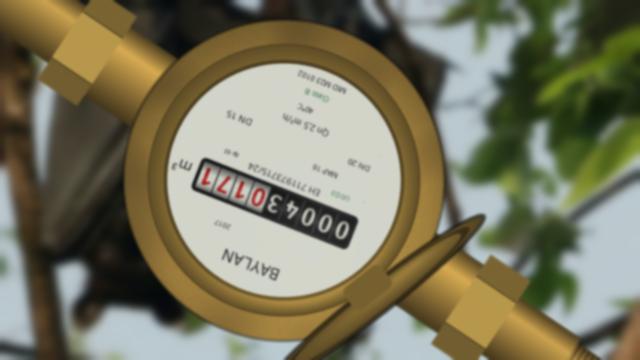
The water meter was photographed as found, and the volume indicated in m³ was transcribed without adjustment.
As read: 43.0171 m³
